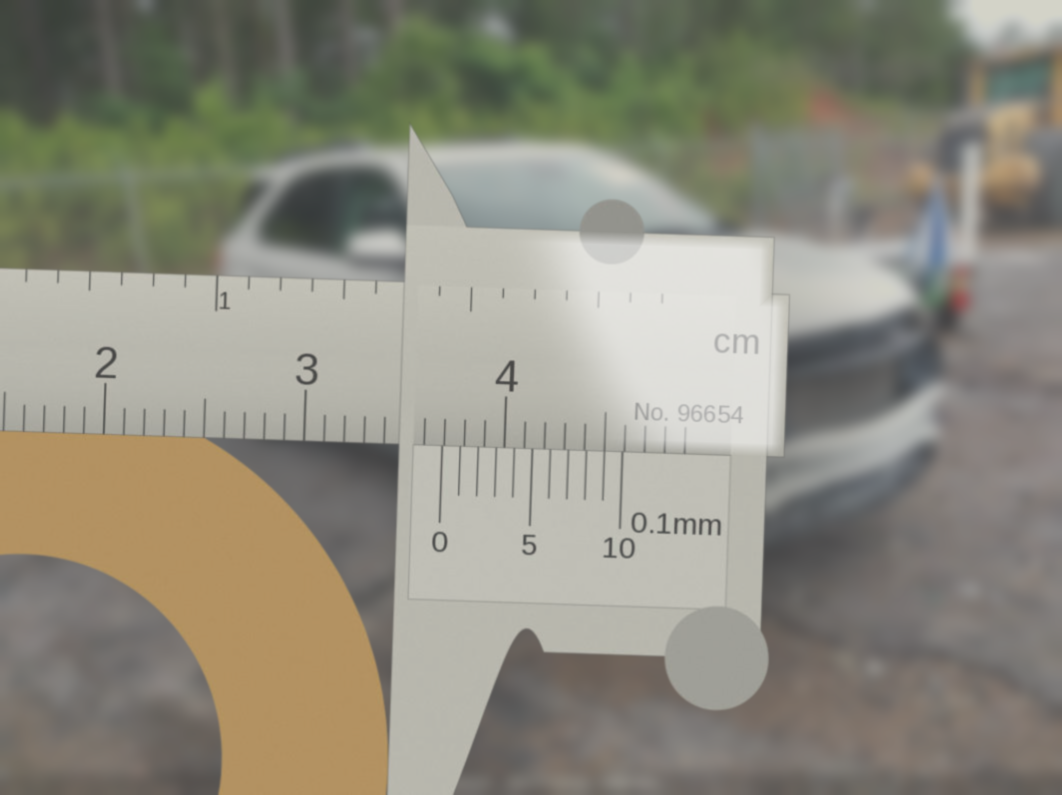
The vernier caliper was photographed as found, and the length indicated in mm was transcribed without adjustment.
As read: 36.9 mm
